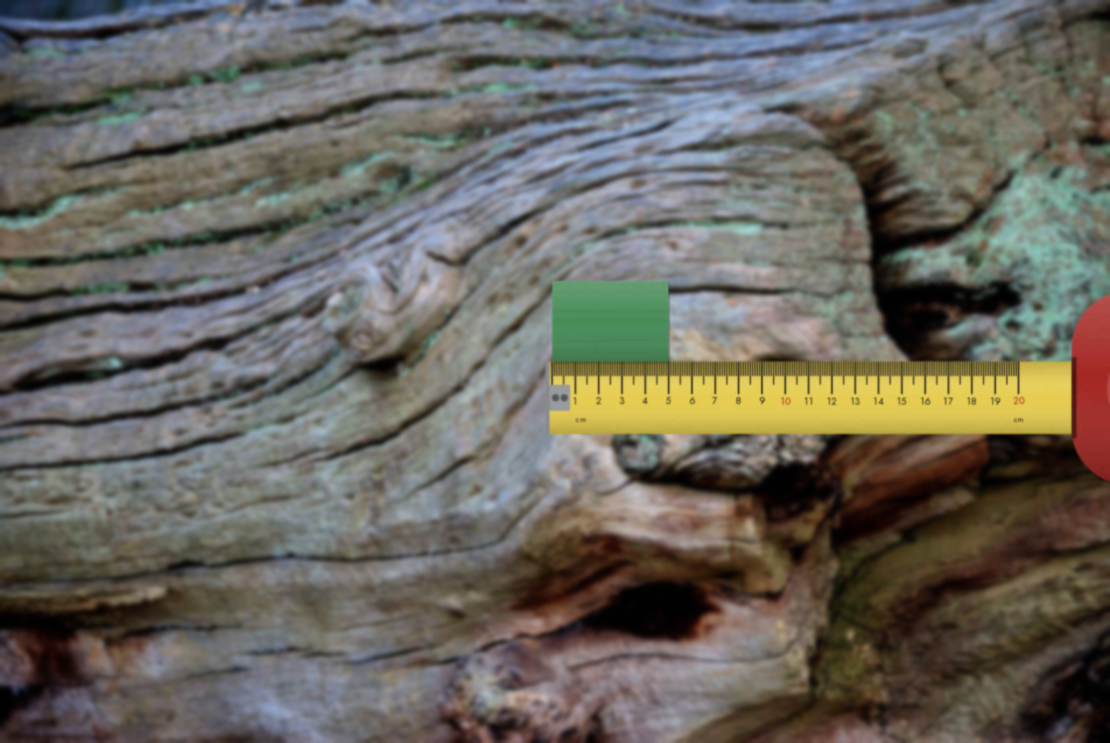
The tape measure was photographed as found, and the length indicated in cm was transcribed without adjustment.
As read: 5 cm
